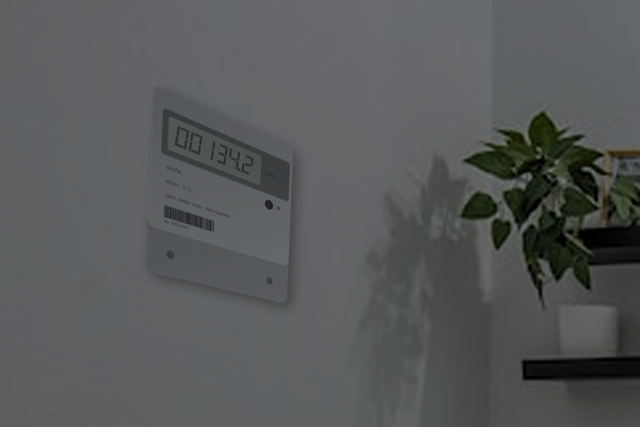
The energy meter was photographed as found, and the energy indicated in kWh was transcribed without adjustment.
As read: 134.2 kWh
